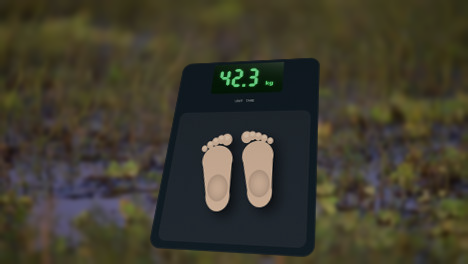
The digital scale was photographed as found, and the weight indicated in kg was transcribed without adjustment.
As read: 42.3 kg
